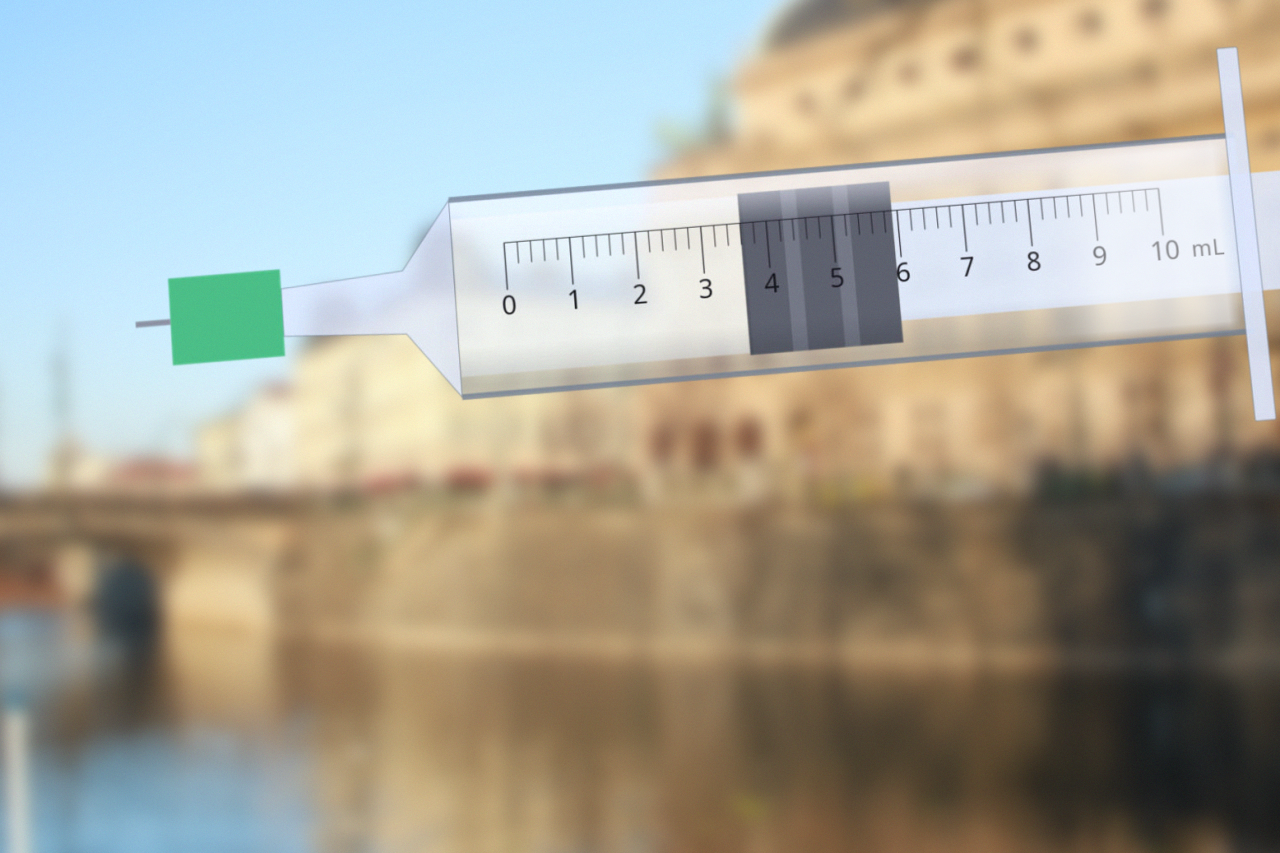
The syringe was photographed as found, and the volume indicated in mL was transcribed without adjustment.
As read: 3.6 mL
